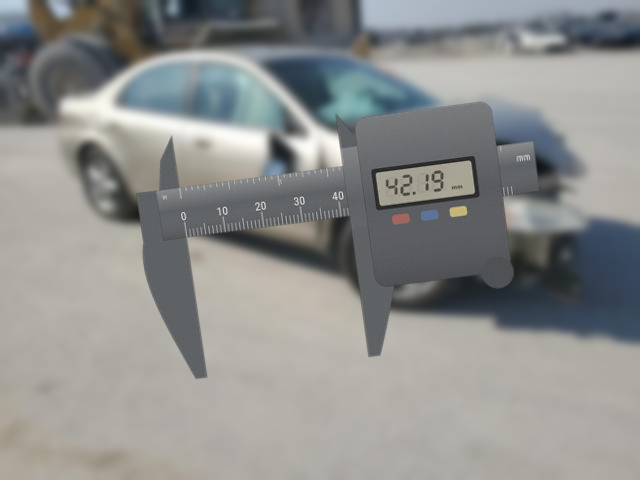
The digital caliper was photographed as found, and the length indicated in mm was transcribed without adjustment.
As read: 42.19 mm
